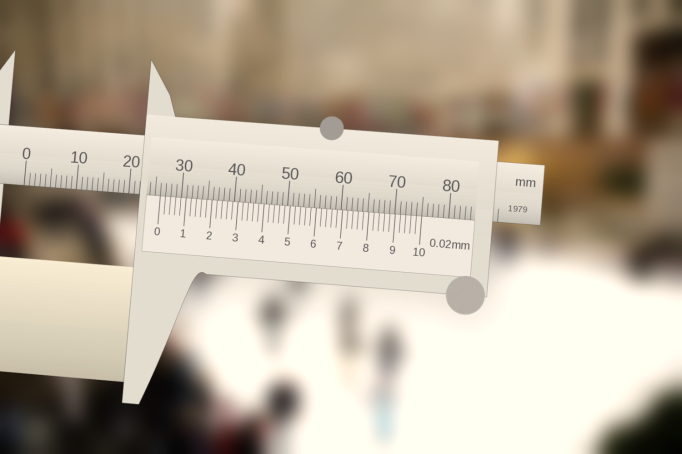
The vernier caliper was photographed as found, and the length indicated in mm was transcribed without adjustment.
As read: 26.0 mm
